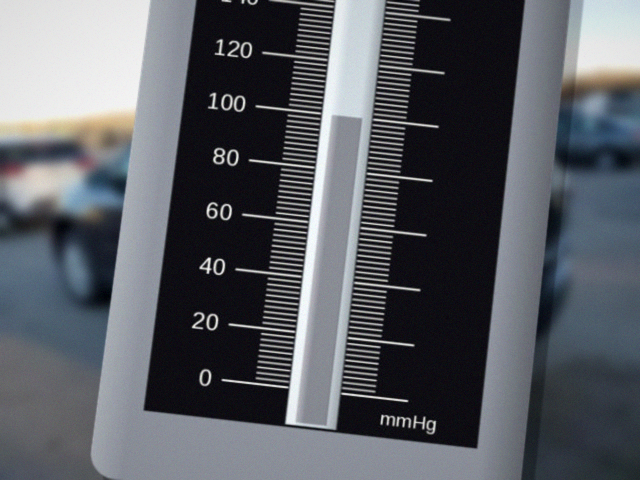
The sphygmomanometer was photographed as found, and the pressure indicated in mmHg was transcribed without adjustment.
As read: 100 mmHg
